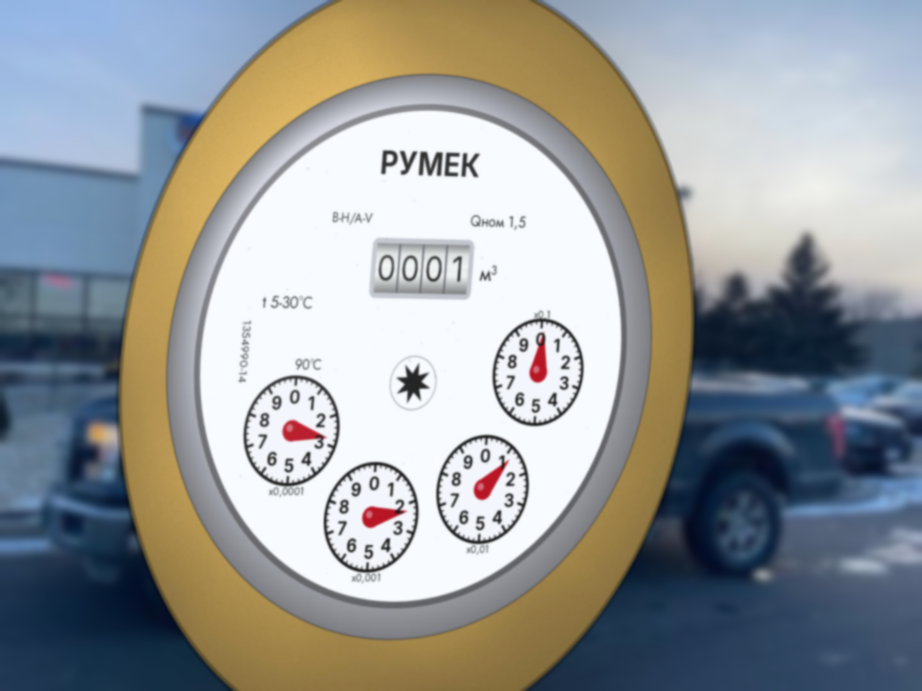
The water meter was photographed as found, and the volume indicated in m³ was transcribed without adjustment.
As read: 1.0122 m³
